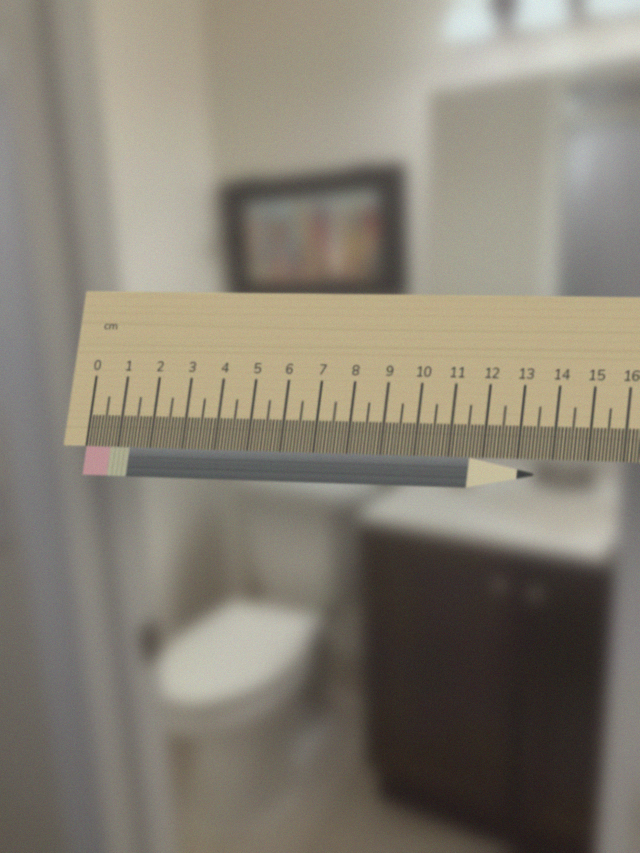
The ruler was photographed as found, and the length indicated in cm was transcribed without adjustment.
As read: 13.5 cm
